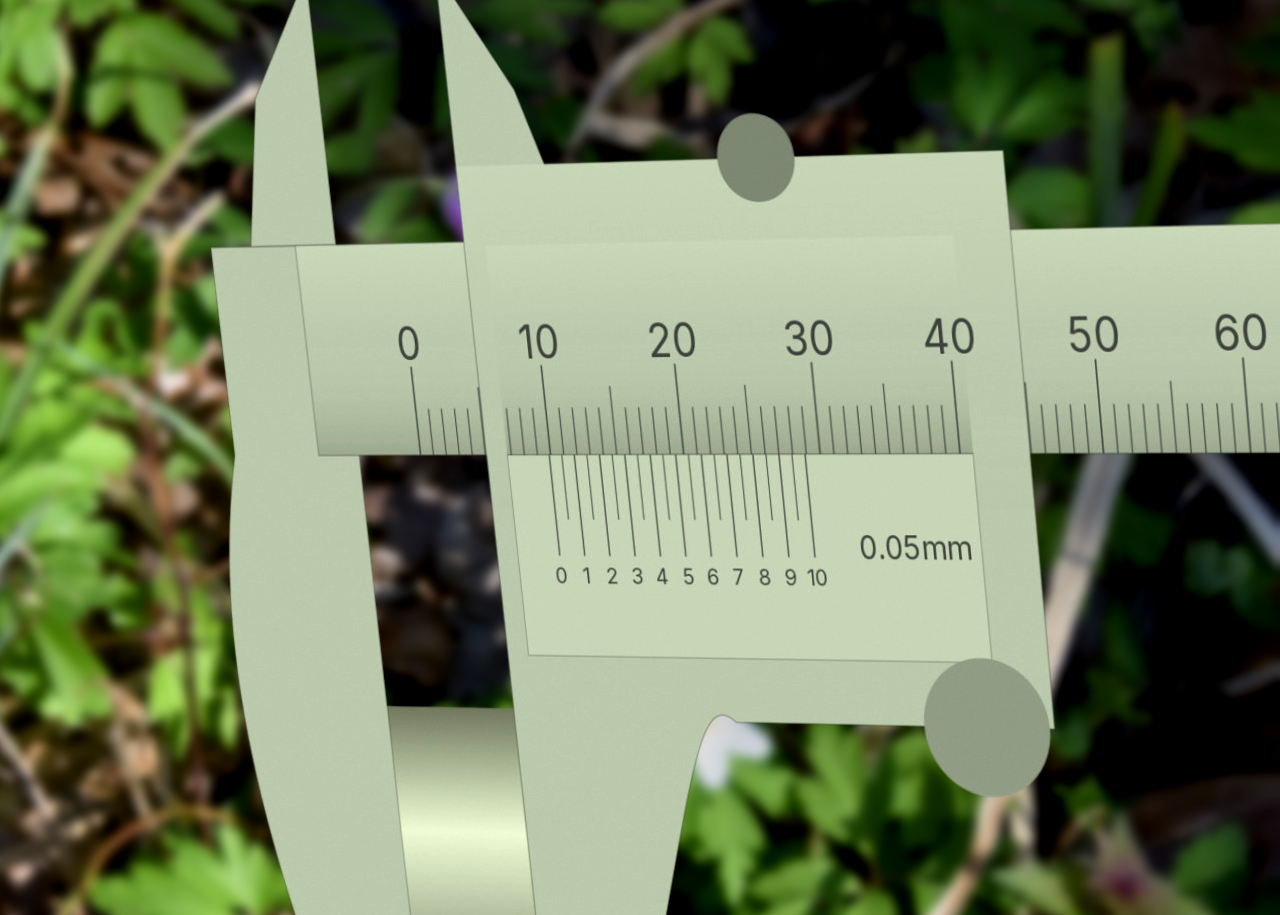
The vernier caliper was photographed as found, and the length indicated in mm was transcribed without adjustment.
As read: 9.9 mm
